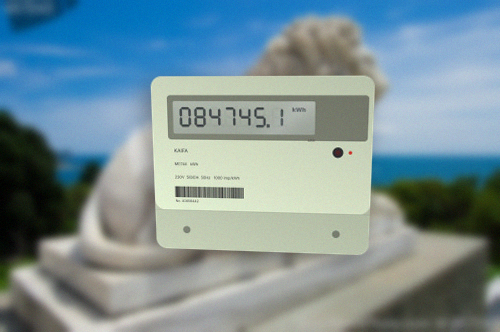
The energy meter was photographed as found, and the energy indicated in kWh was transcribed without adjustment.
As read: 84745.1 kWh
